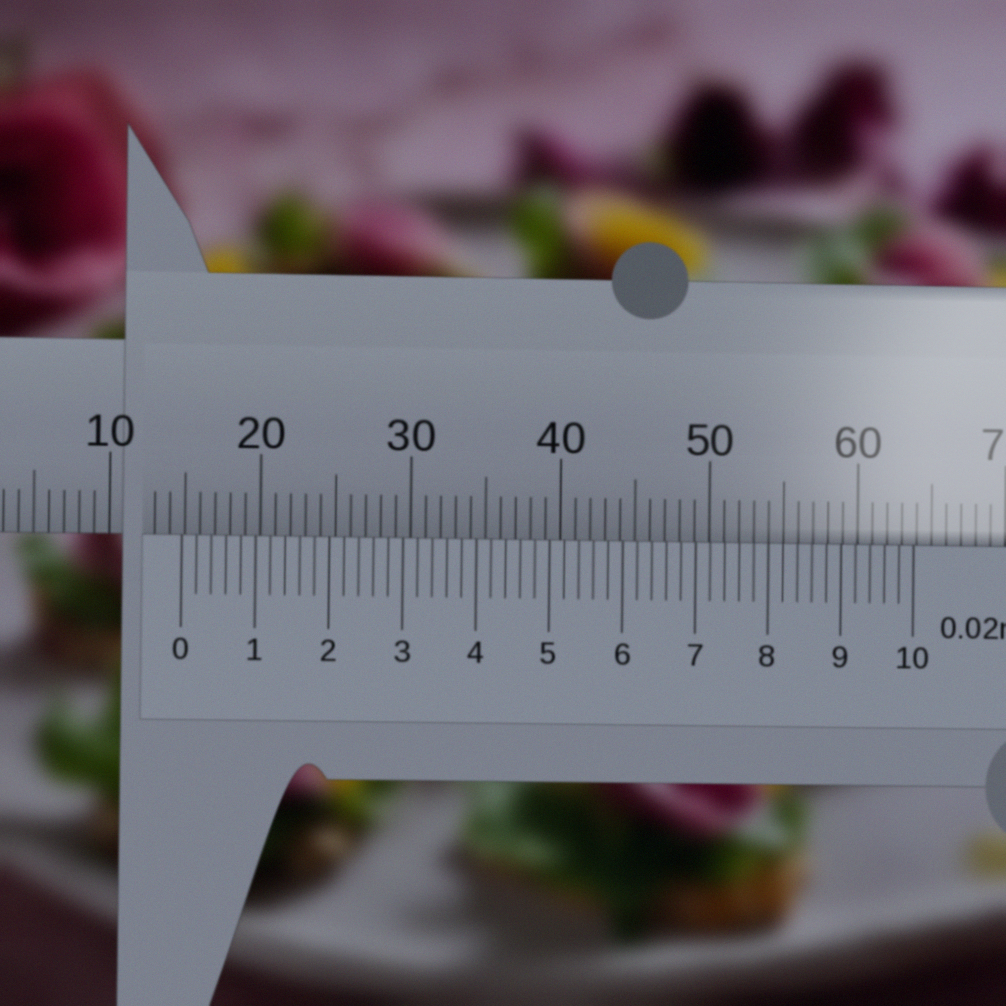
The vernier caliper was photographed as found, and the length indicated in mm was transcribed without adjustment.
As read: 14.8 mm
